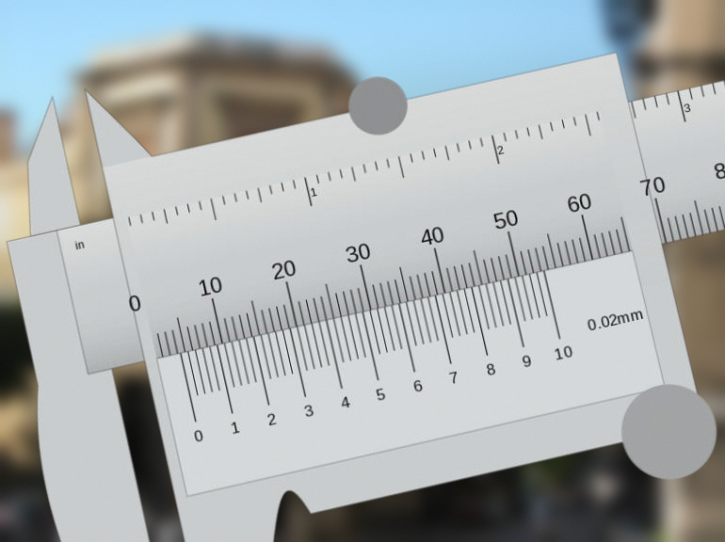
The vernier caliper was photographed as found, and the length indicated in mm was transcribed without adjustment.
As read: 4.4 mm
